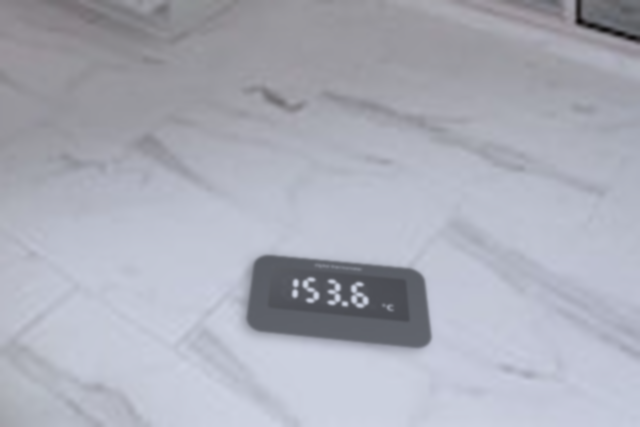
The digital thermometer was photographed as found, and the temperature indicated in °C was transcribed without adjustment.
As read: 153.6 °C
